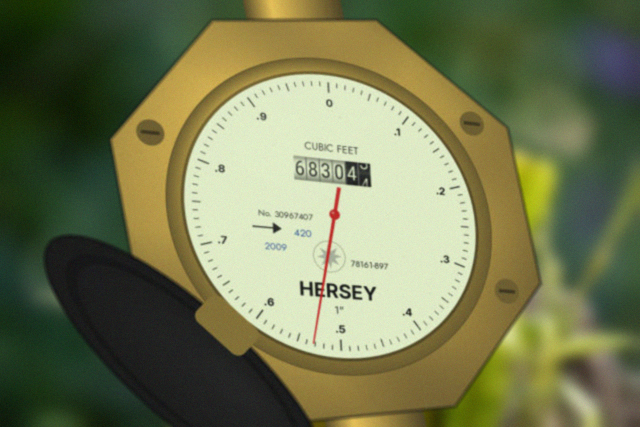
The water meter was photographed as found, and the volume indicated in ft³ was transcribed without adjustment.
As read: 683043.53 ft³
